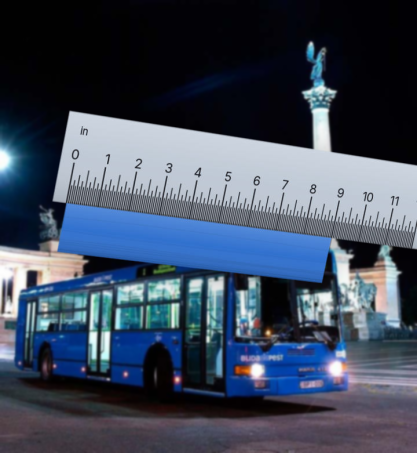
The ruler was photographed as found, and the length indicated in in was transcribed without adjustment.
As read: 9 in
